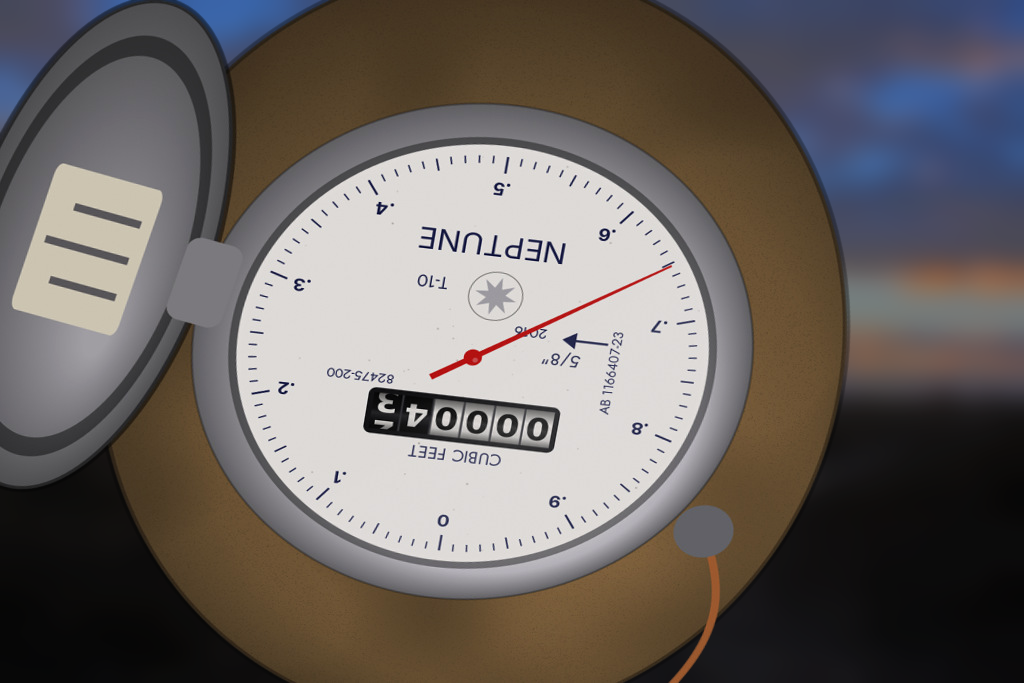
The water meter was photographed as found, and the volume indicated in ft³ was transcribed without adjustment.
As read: 42.65 ft³
